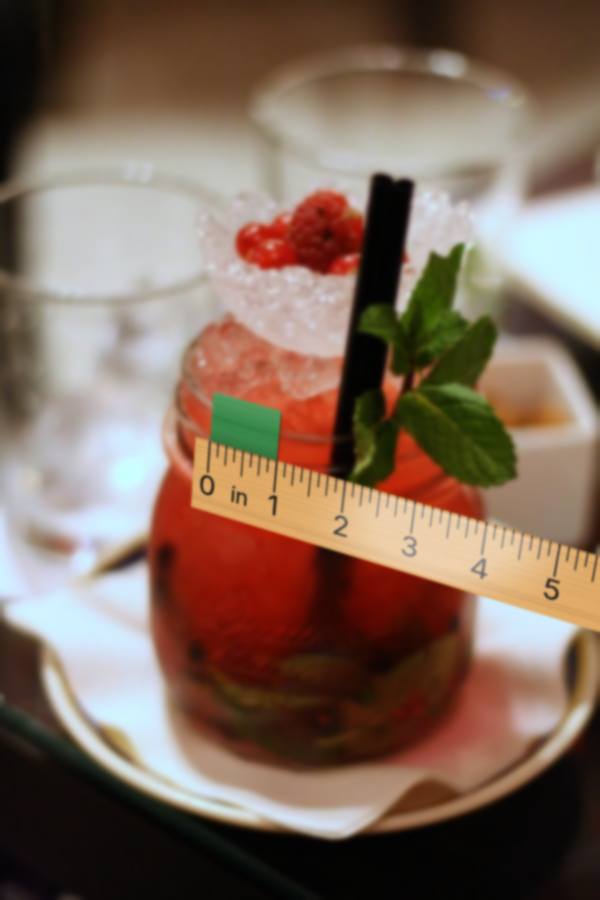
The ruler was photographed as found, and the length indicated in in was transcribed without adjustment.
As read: 1 in
